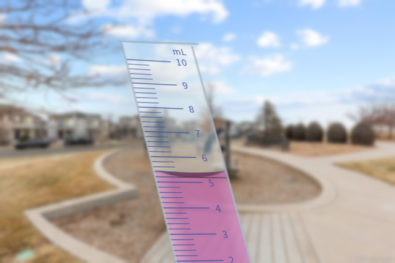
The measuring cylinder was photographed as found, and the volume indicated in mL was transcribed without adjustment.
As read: 5.2 mL
